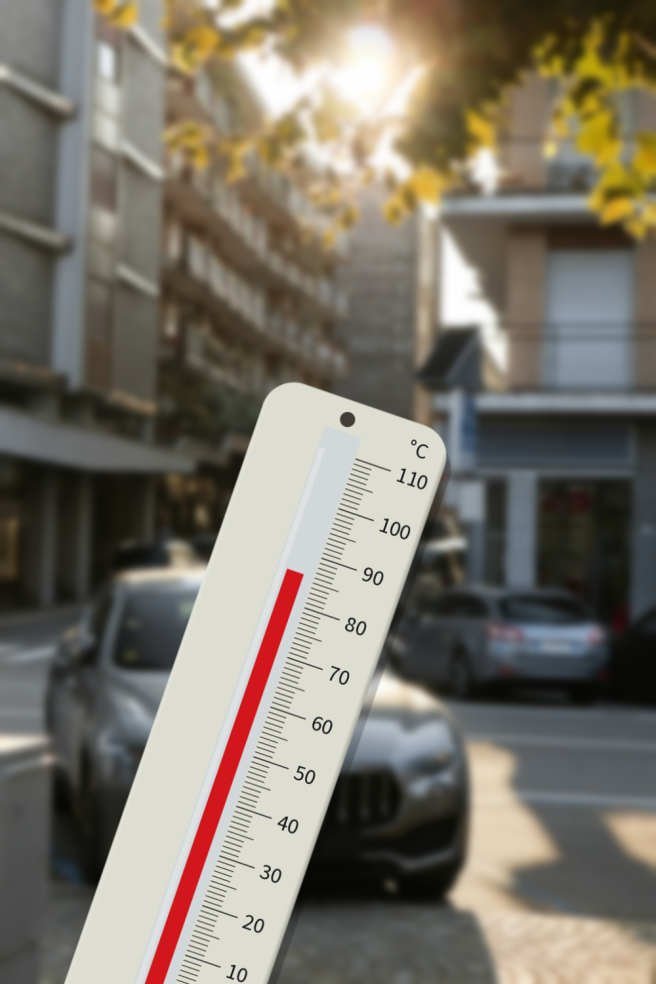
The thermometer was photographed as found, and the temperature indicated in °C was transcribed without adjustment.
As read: 86 °C
